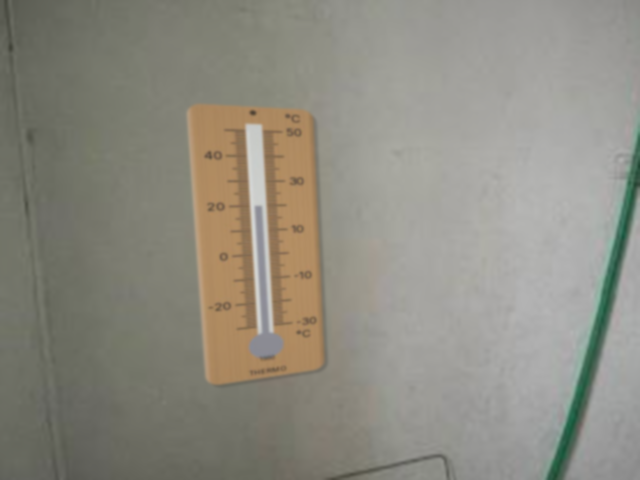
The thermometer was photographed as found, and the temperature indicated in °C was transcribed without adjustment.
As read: 20 °C
